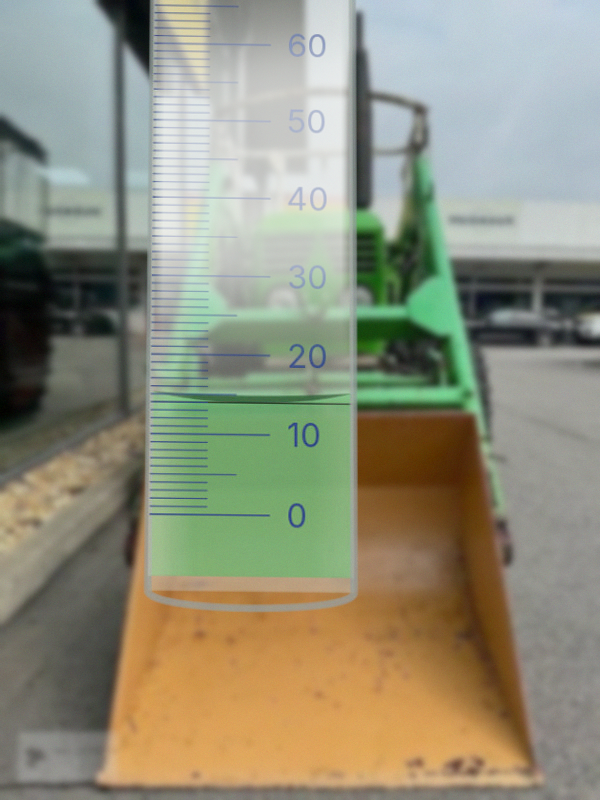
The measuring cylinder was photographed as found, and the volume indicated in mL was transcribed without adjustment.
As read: 14 mL
